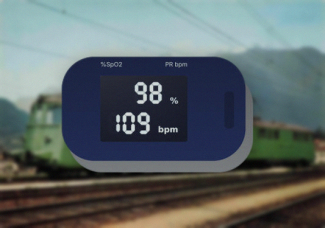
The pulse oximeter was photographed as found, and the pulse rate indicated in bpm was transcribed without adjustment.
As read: 109 bpm
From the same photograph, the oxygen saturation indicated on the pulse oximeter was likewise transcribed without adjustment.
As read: 98 %
